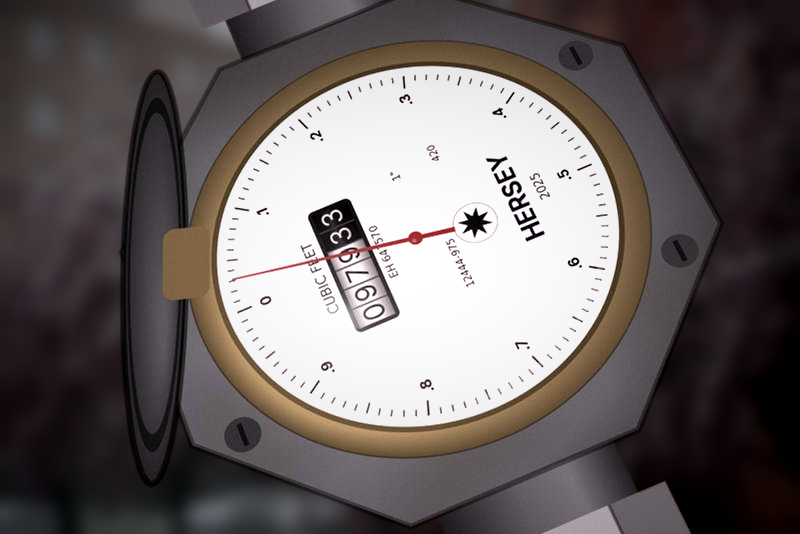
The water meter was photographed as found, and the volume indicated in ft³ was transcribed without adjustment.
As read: 97933.03 ft³
